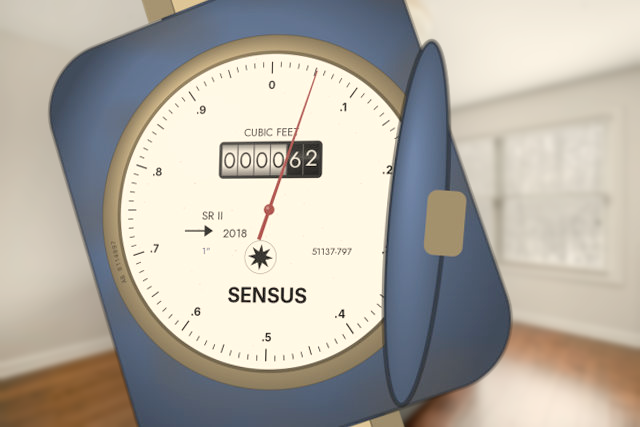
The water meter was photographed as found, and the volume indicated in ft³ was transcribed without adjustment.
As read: 62.05 ft³
